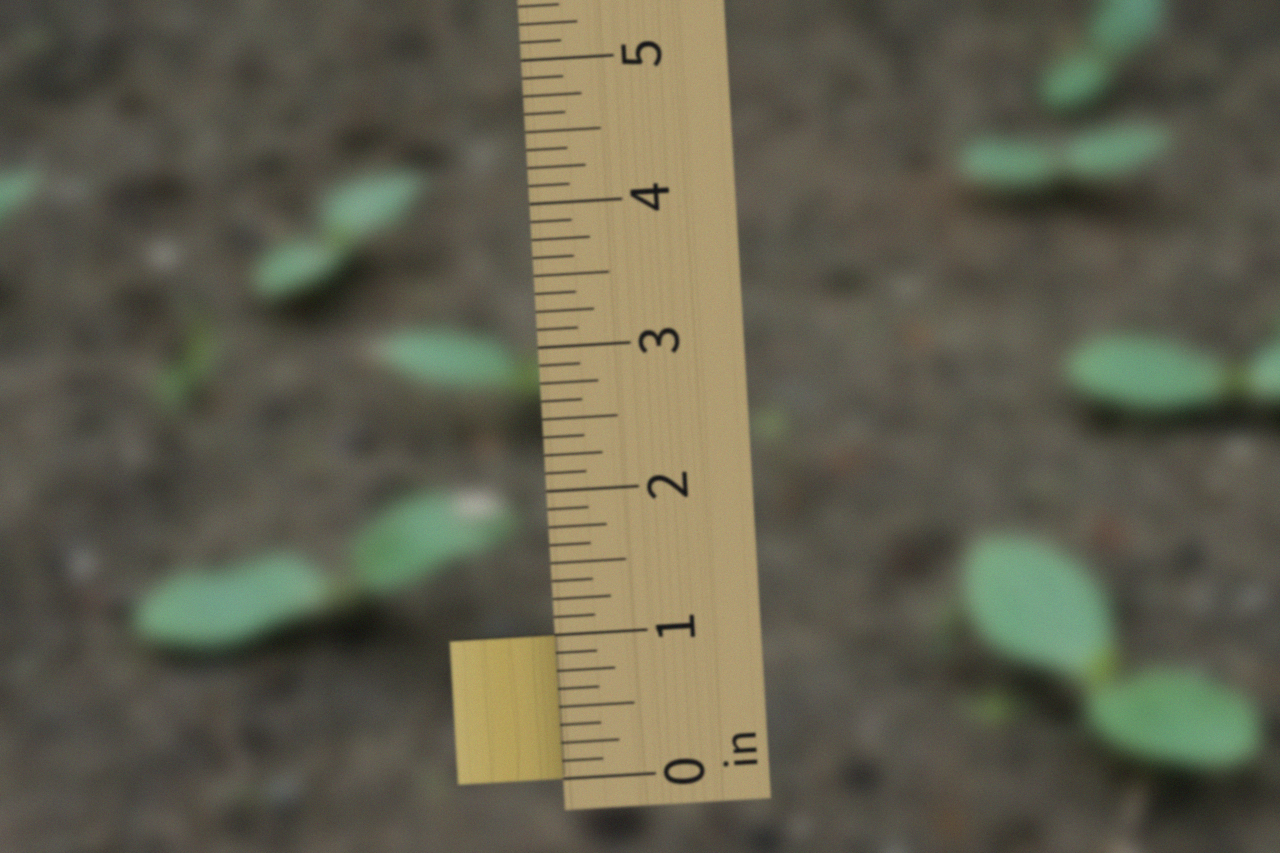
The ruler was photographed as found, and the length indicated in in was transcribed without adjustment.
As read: 1 in
